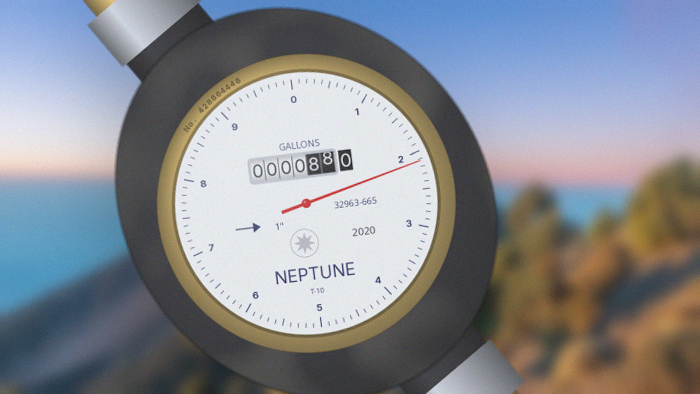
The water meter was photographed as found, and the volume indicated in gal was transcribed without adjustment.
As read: 882.1 gal
